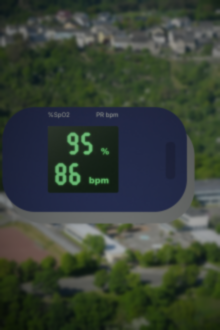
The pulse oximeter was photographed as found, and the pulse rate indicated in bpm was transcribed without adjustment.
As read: 86 bpm
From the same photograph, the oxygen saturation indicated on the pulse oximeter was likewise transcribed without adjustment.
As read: 95 %
